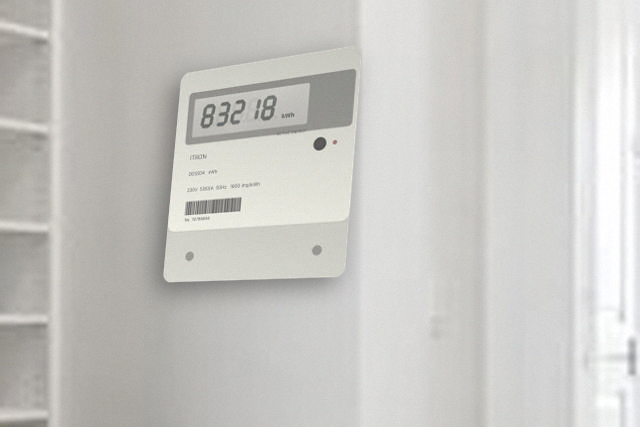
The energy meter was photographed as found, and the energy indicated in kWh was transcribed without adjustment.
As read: 83218 kWh
